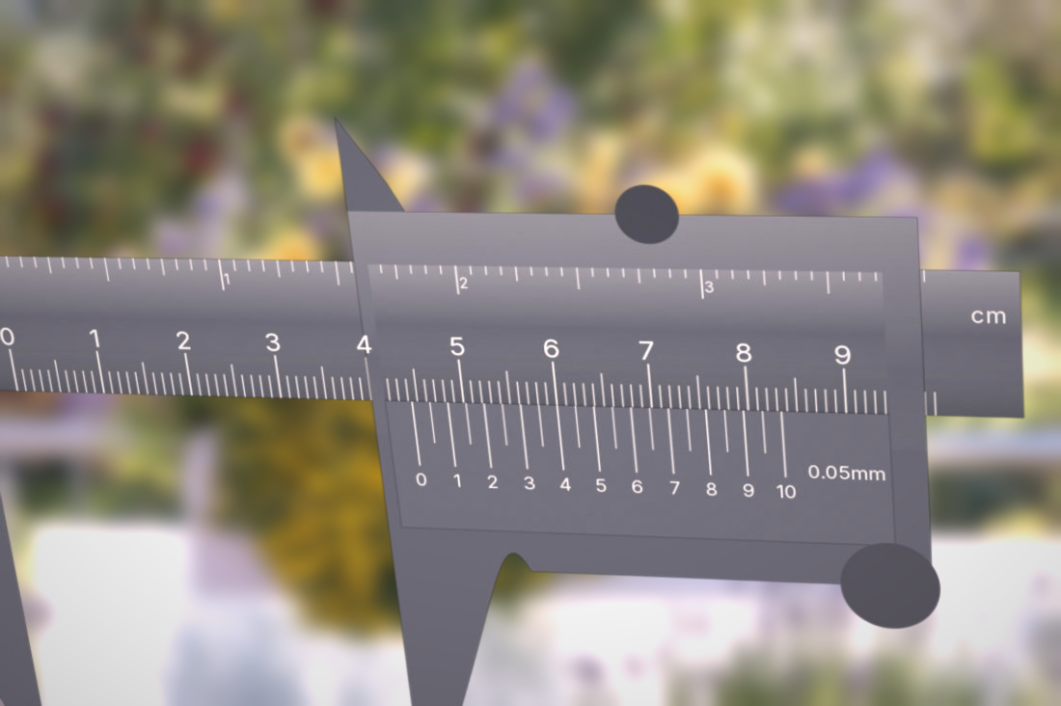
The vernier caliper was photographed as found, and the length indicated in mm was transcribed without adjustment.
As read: 44.4 mm
